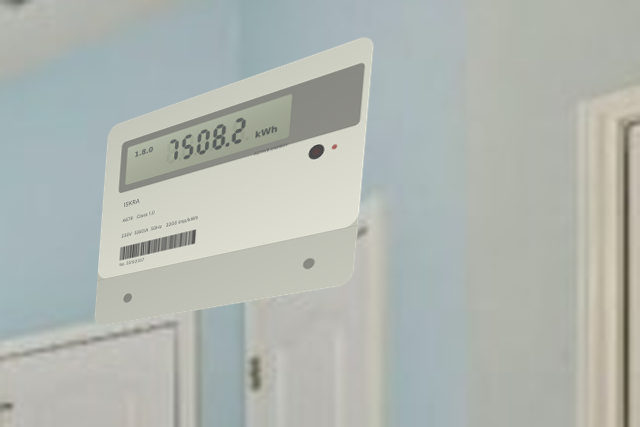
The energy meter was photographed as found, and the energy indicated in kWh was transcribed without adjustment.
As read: 7508.2 kWh
